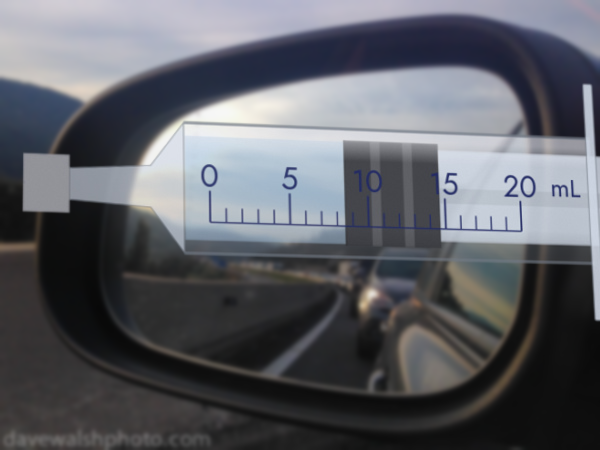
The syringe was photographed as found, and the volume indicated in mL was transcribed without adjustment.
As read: 8.5 mL
